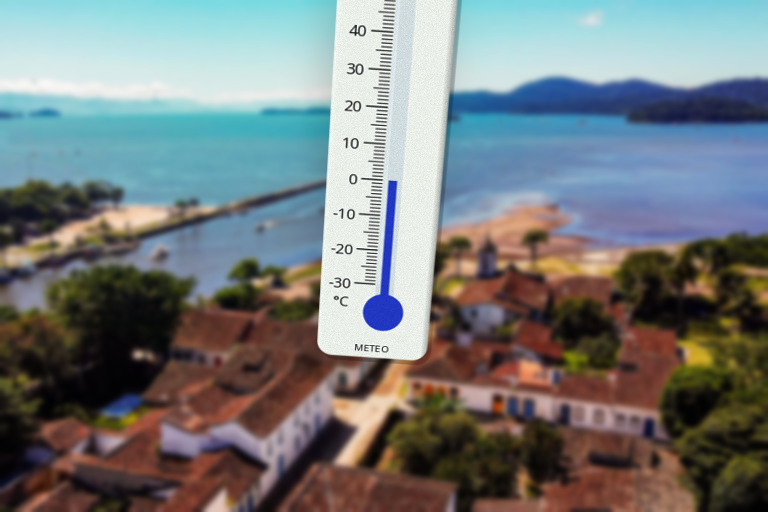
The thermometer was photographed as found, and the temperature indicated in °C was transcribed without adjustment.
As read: 0 °C
